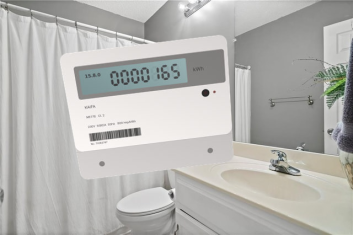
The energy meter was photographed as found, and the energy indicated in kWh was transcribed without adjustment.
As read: 165 kWh
